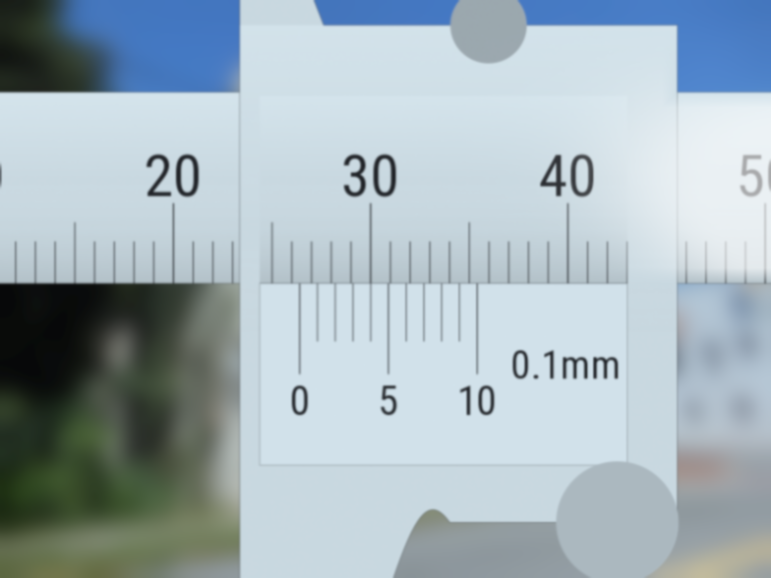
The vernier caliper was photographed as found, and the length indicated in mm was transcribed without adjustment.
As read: 26.4 mm
